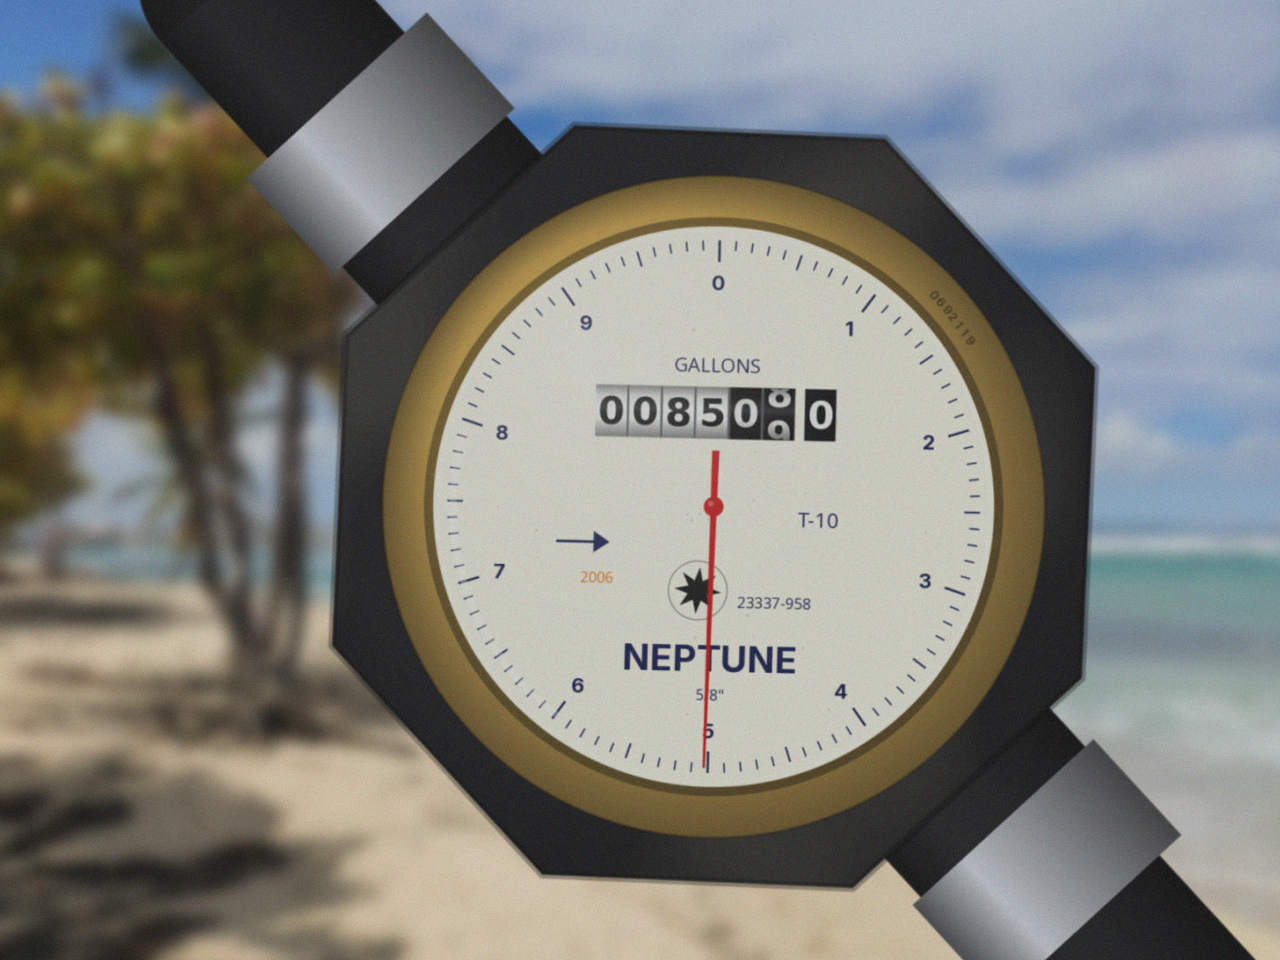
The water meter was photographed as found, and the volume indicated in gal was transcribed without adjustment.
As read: 85085.0 gal
